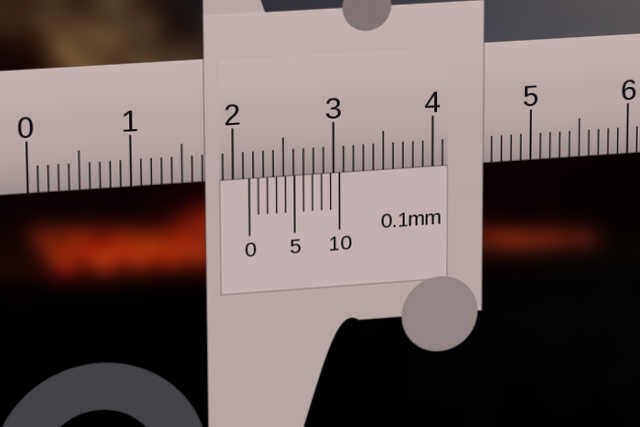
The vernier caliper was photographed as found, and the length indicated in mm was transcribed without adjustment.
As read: 21.6 mm
